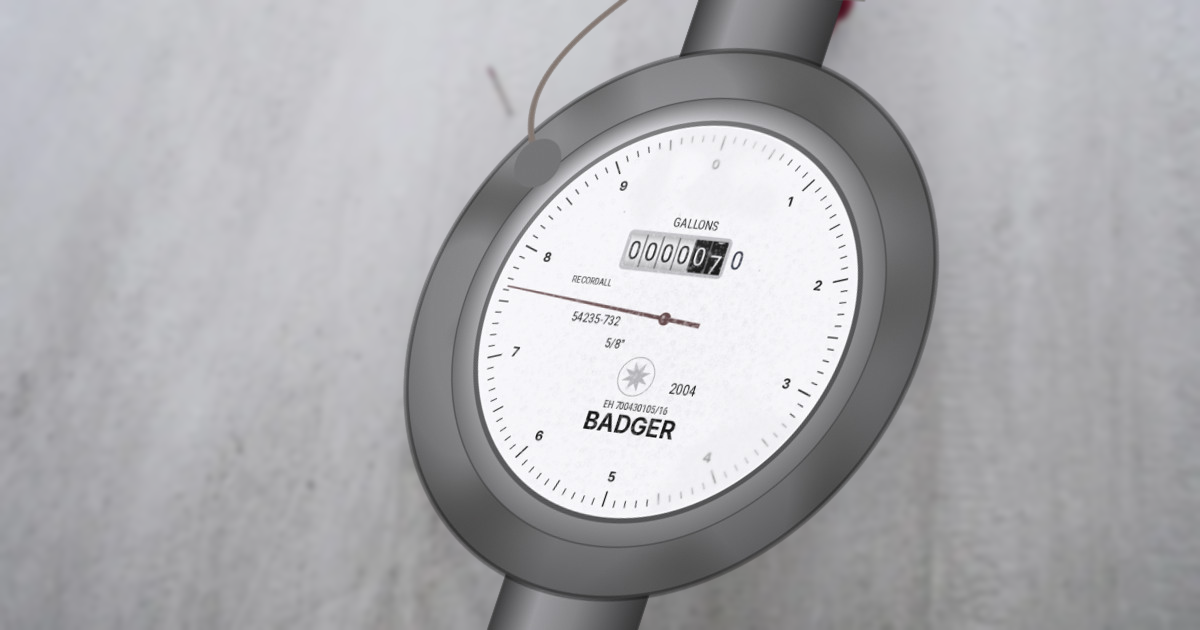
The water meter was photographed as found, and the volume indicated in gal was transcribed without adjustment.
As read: 67.6 gal
